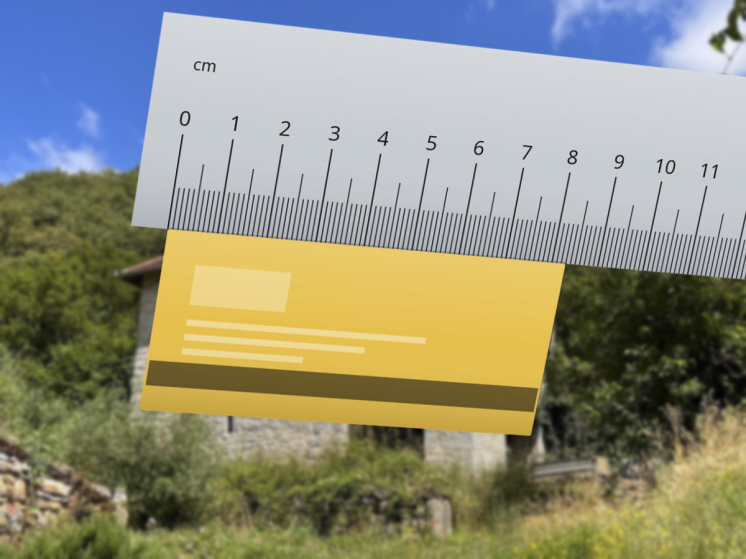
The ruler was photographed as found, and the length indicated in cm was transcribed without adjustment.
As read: 8.3 cm
